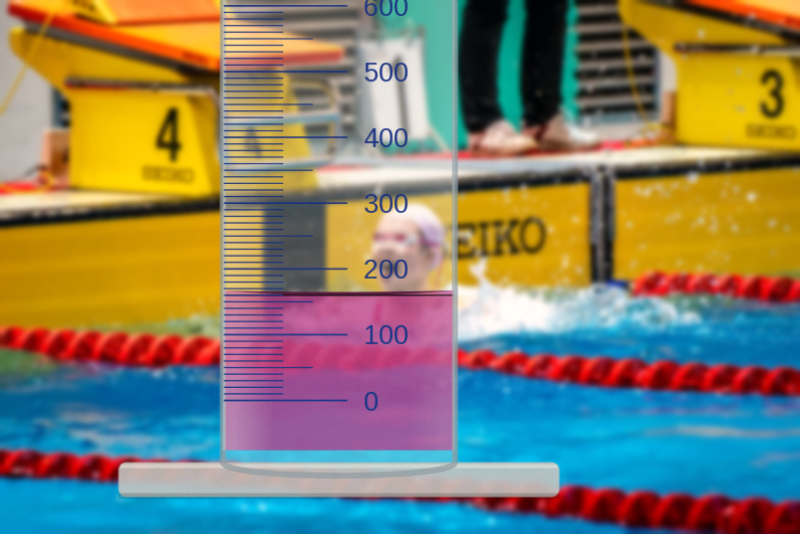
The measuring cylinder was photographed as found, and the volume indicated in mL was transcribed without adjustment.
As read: 160 mL
